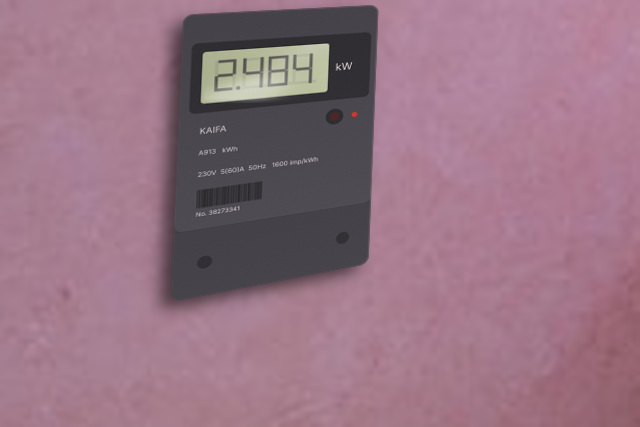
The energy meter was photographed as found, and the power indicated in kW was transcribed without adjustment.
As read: 2.484 kW
